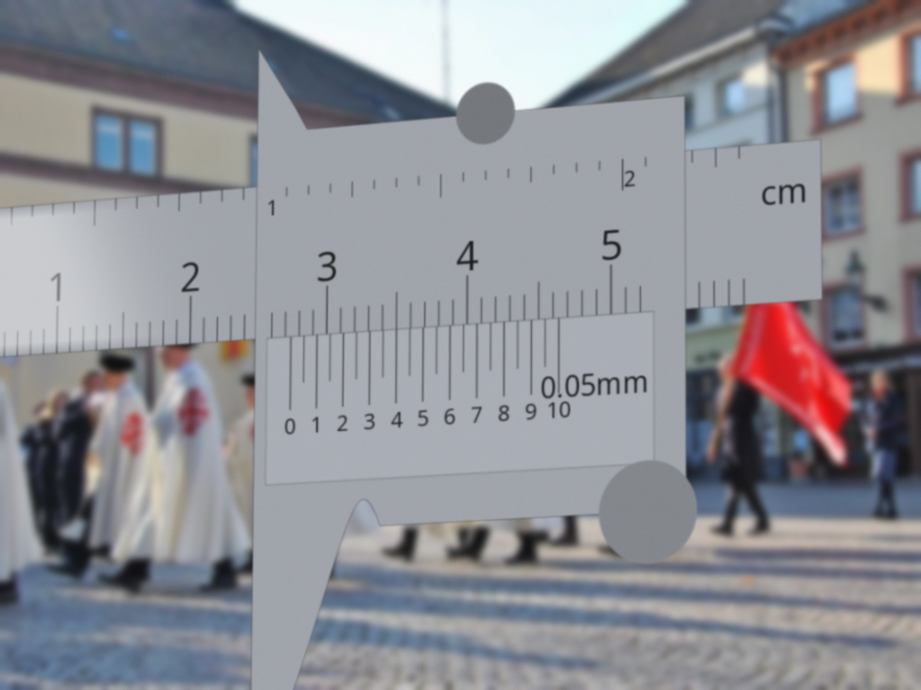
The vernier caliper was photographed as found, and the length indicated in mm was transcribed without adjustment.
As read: 27.4 mm
